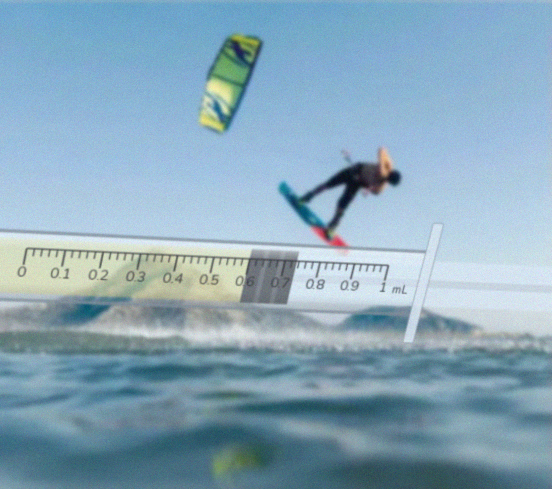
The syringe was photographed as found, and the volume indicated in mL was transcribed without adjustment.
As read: 0.6 mL
